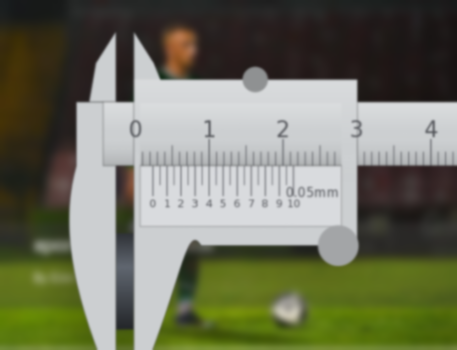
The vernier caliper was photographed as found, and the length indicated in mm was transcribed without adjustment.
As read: 2.4 mm
